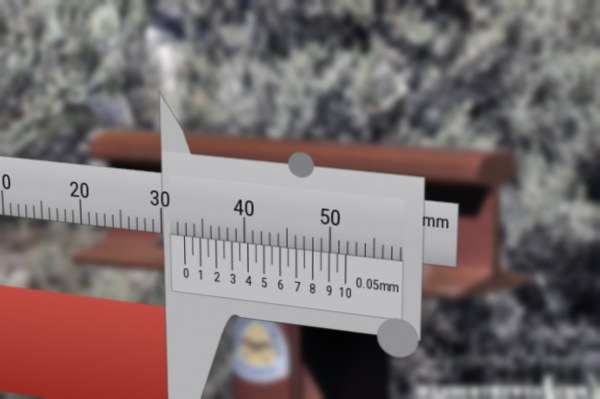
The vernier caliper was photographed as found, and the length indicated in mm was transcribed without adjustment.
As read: 32.8 mm
